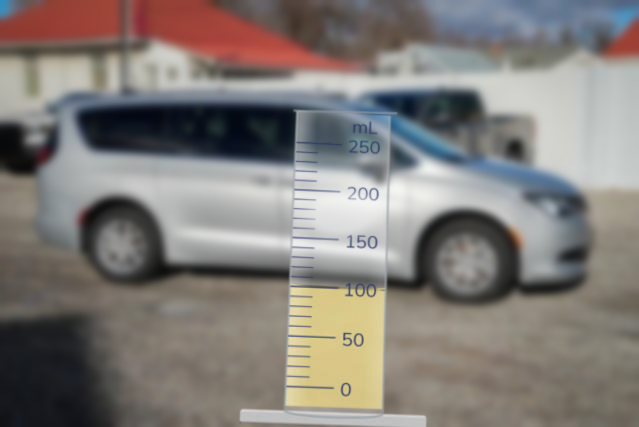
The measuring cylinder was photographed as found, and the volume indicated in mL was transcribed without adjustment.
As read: 100 mL
